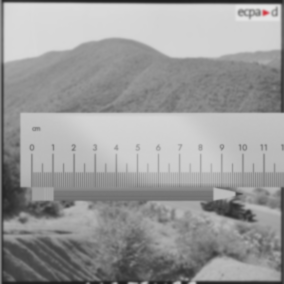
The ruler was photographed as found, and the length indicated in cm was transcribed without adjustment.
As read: 10 cm
